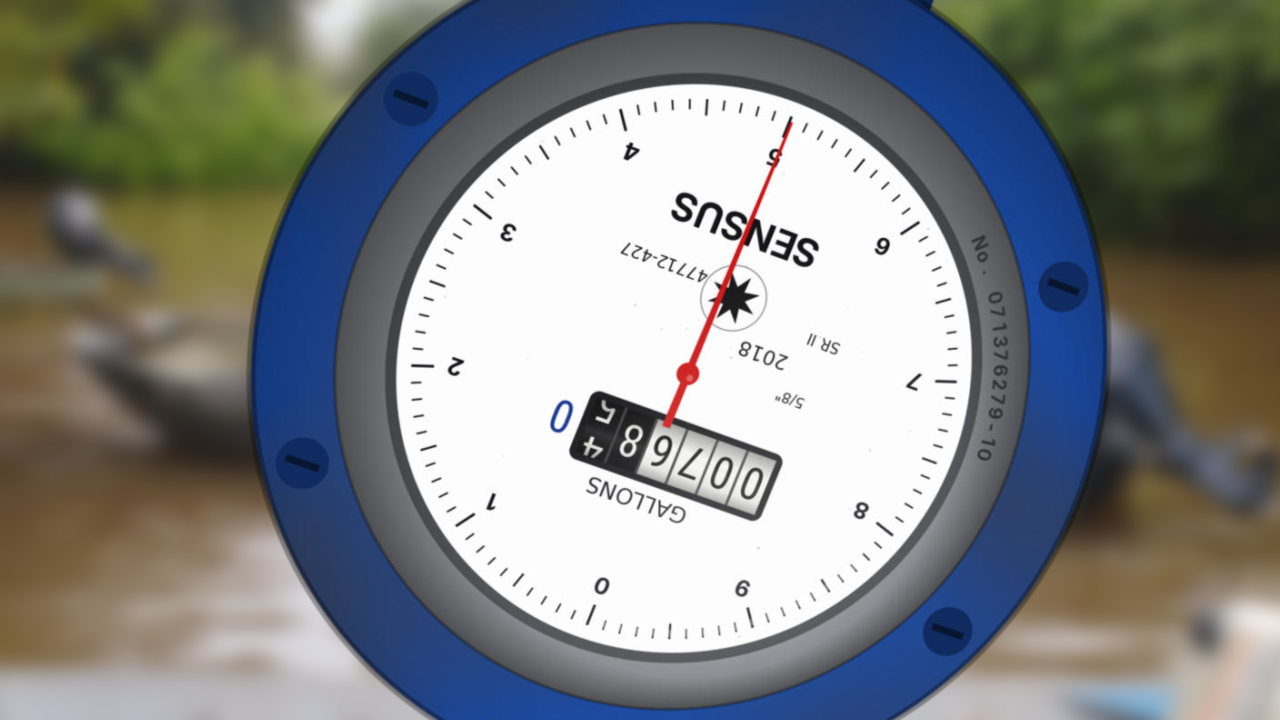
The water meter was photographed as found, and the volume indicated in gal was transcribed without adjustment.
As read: 76845.0 gal
